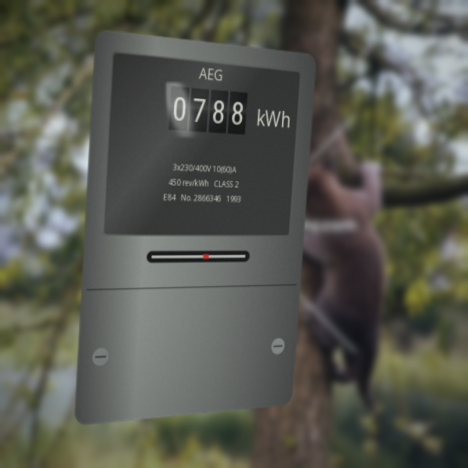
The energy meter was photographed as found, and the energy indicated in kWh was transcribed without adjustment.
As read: 788 kWh
